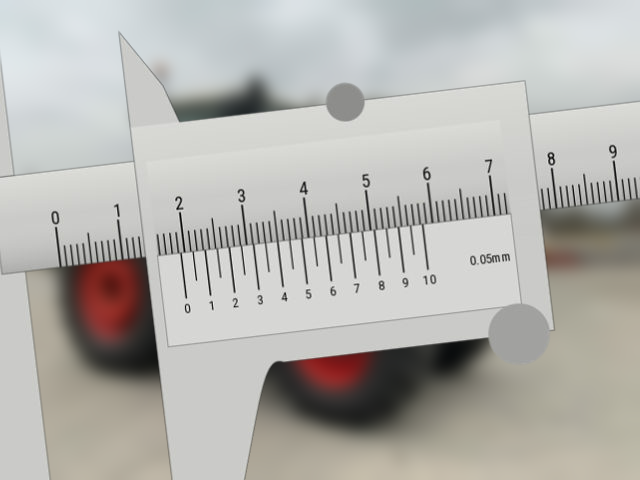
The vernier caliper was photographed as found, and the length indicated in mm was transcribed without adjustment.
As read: 19.4 mm
